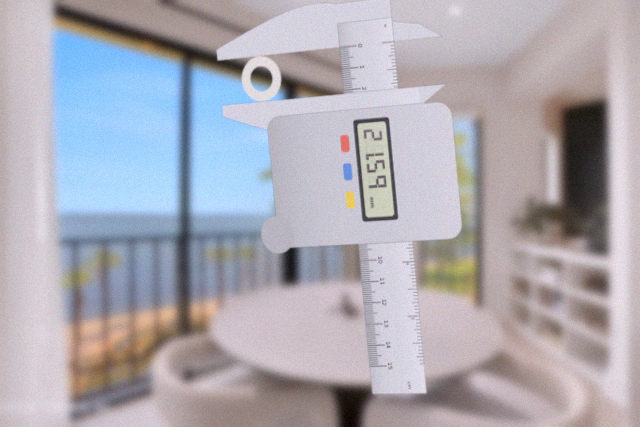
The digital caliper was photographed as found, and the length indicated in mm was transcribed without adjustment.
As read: 21.59 mm
